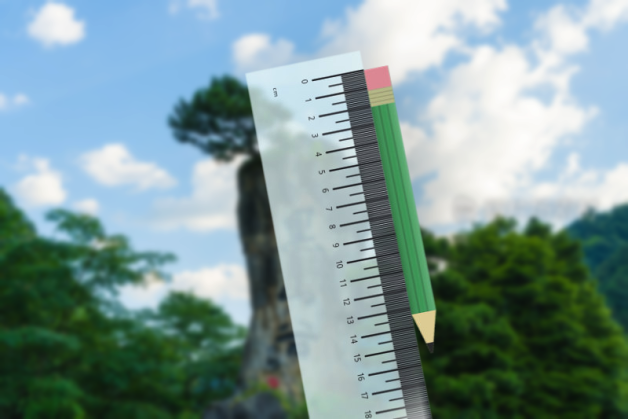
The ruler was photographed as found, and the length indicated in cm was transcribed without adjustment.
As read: 15.5 cm
